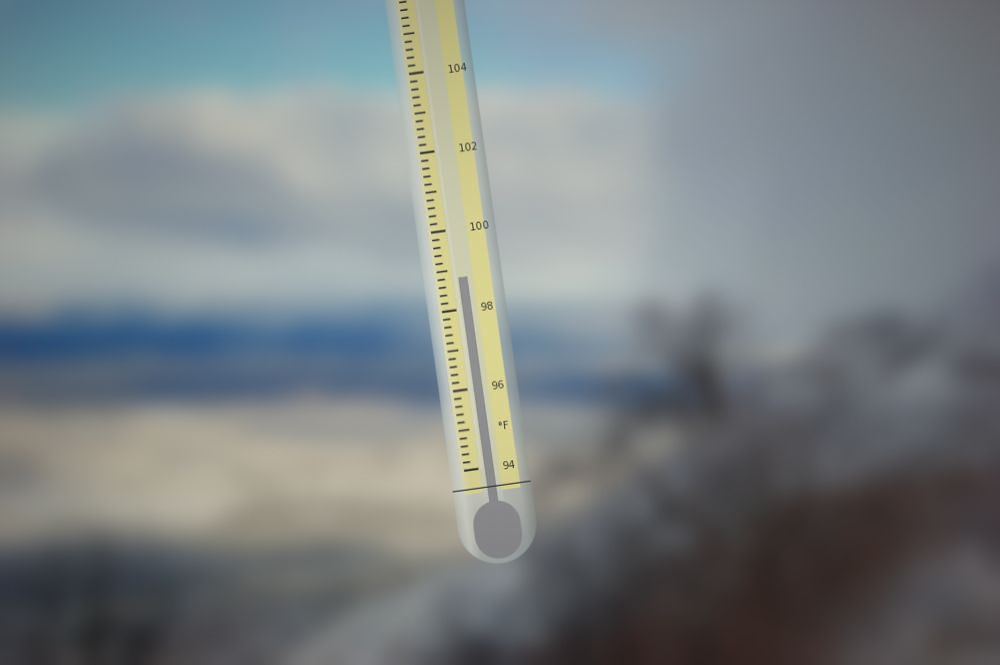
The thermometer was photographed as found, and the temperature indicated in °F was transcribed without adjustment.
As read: 98.8 °F
